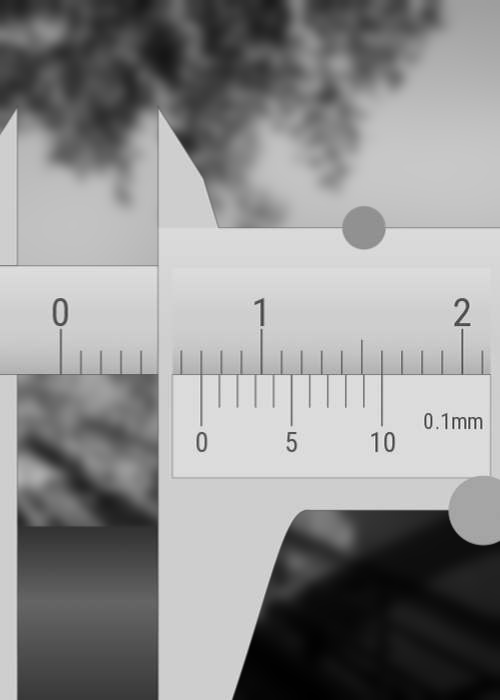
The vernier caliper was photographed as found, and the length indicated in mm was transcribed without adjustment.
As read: 7.0 mm
